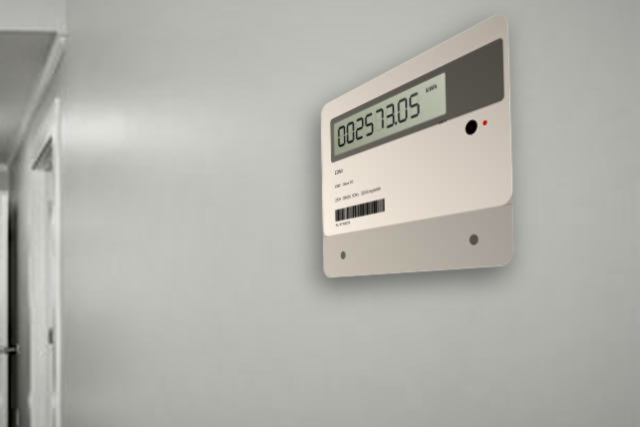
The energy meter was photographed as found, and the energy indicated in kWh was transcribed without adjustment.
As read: 2573.05 kWh
